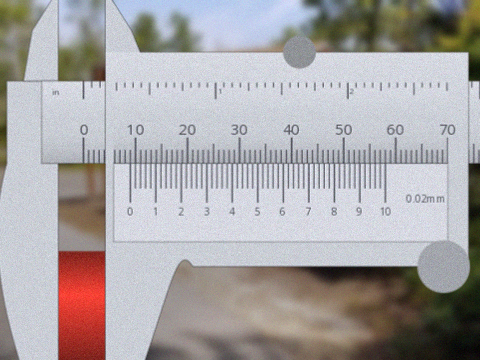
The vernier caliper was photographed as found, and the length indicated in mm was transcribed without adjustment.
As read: 9.0 mm
